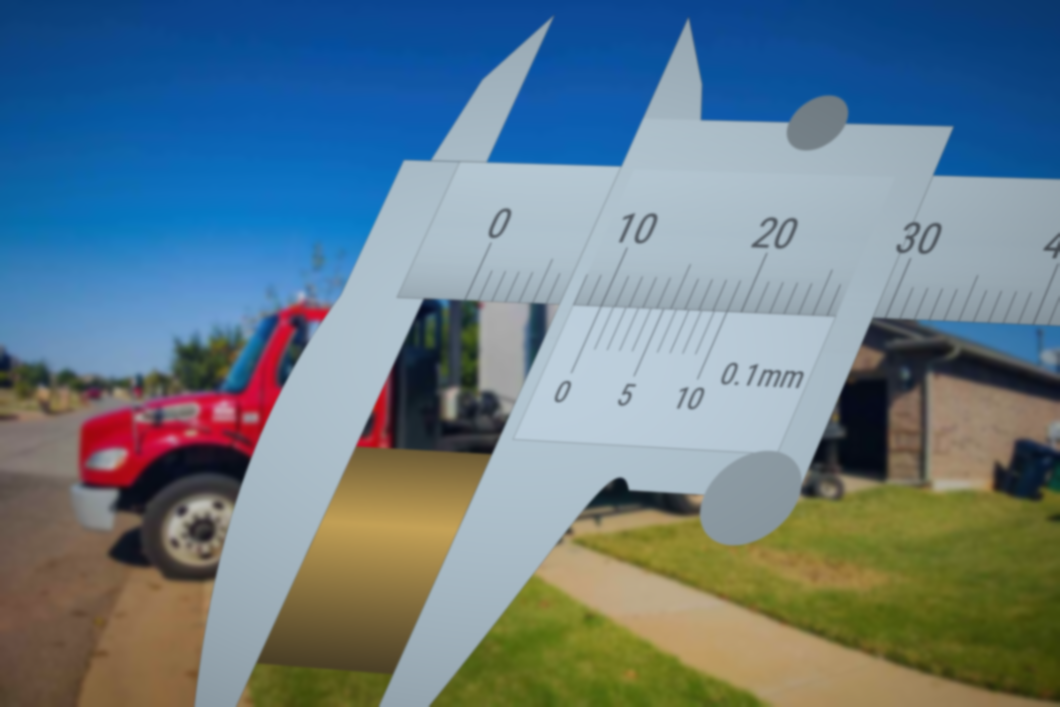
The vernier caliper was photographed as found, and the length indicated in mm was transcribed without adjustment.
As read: 10.0 mm
